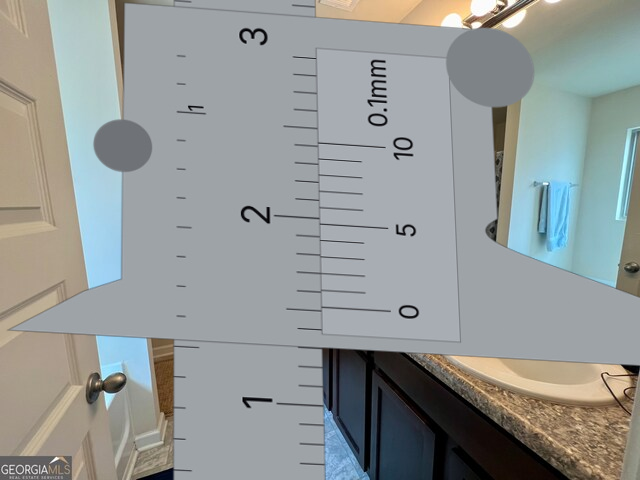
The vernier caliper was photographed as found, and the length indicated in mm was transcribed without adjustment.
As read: 15.2 mm
